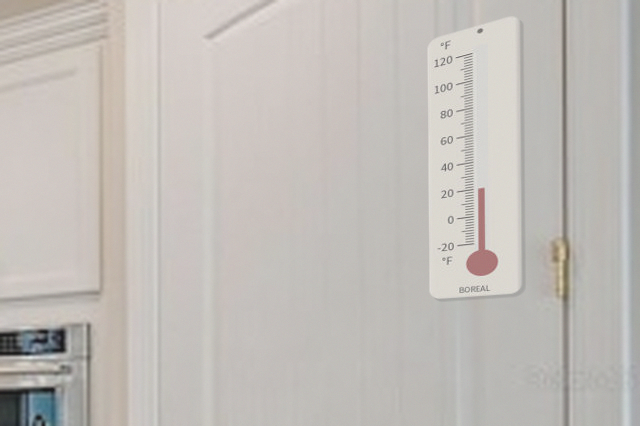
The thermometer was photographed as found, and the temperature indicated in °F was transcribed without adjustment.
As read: 20 °F
